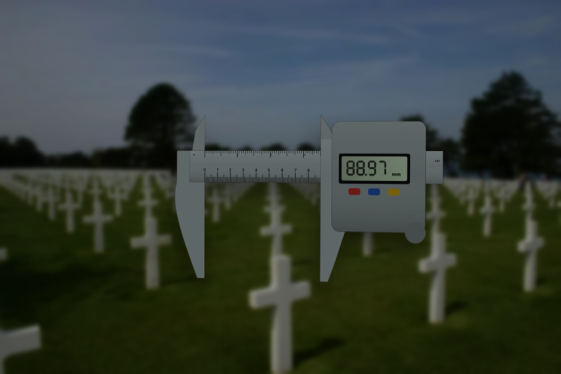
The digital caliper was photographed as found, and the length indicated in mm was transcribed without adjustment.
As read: 88.97 mm
